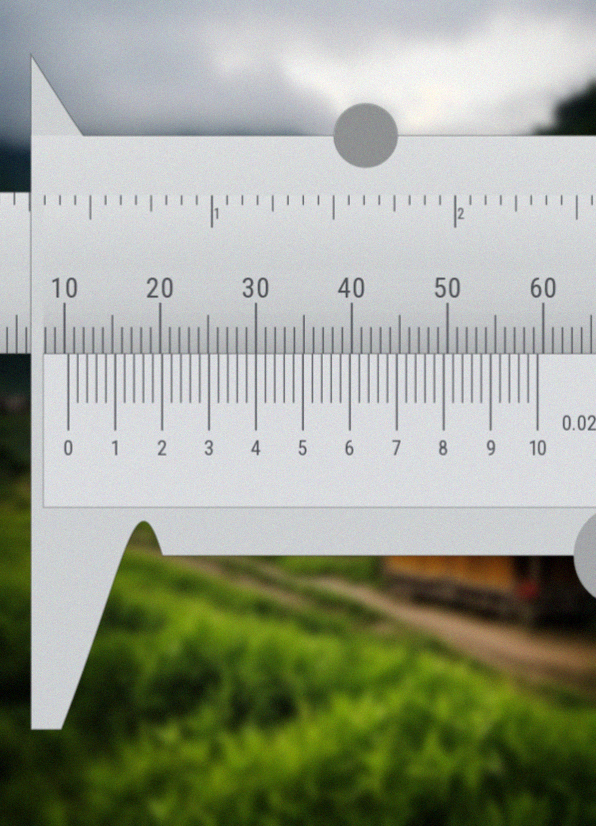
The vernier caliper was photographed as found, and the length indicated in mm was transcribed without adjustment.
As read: 10.4 mm
